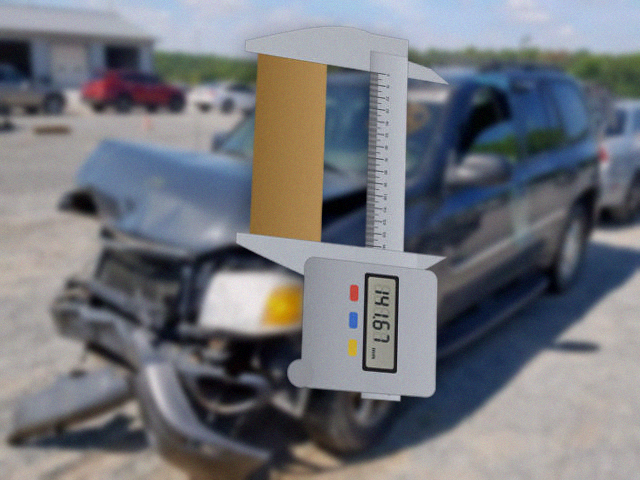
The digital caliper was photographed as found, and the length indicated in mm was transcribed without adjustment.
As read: 141.67 mm
